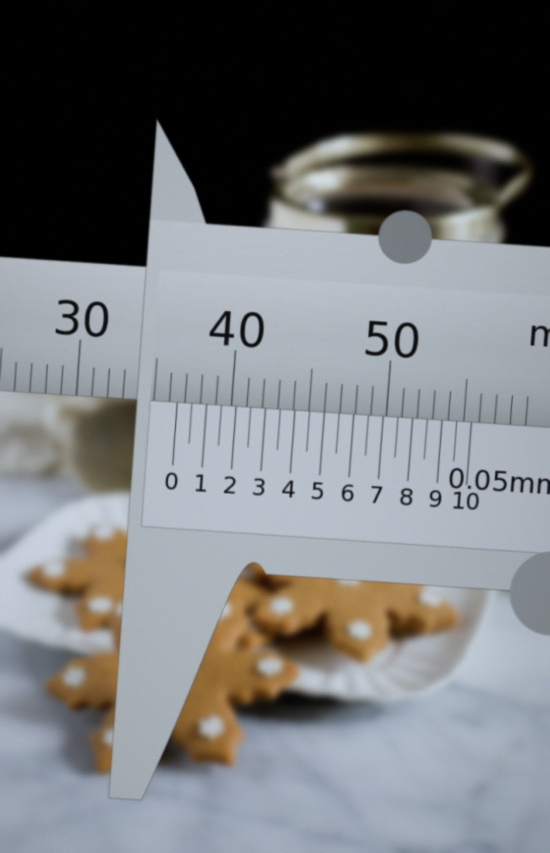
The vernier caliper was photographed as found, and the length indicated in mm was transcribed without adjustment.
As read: 36.5 mm
